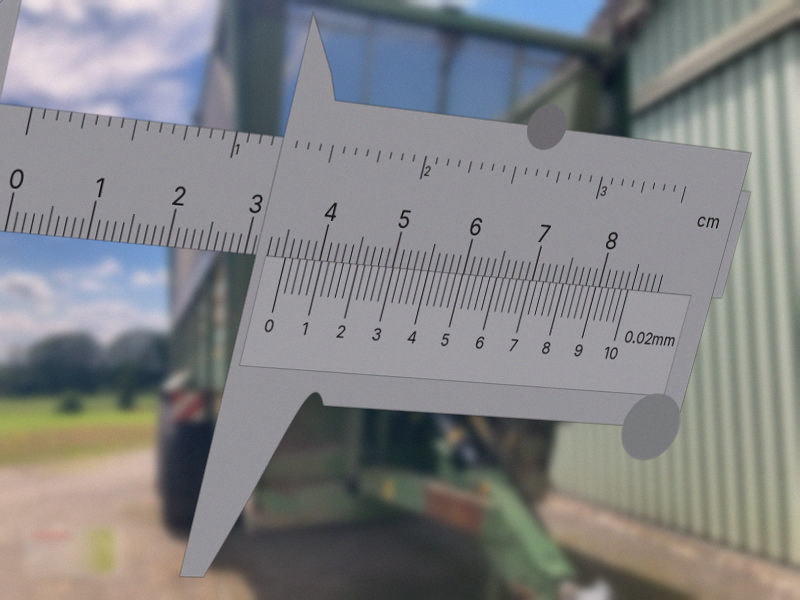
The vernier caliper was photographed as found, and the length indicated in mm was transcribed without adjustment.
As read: 35.4 mm
